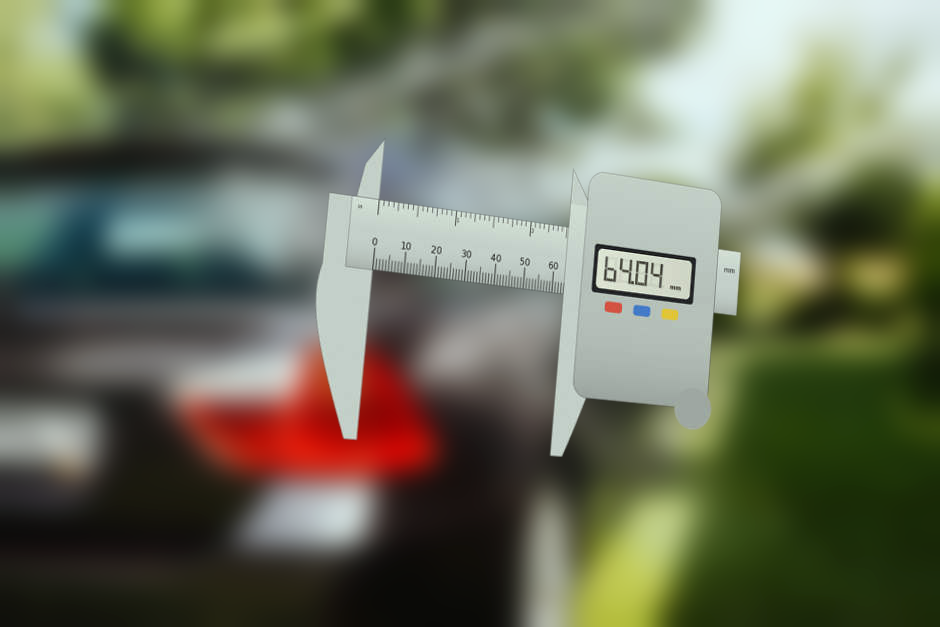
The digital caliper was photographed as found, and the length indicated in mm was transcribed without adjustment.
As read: 64.04 mm
